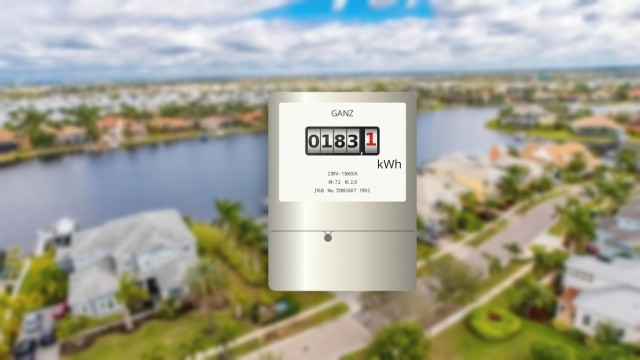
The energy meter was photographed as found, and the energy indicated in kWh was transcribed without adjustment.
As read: 183.1 kWh
